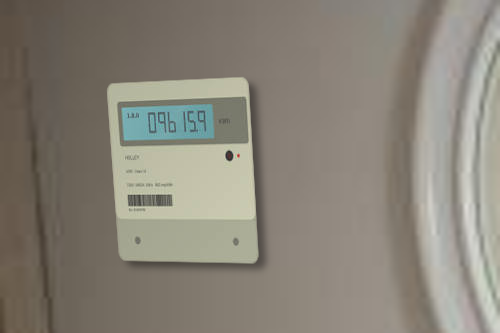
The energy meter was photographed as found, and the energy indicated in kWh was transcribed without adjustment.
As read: 9615.9 kWh
